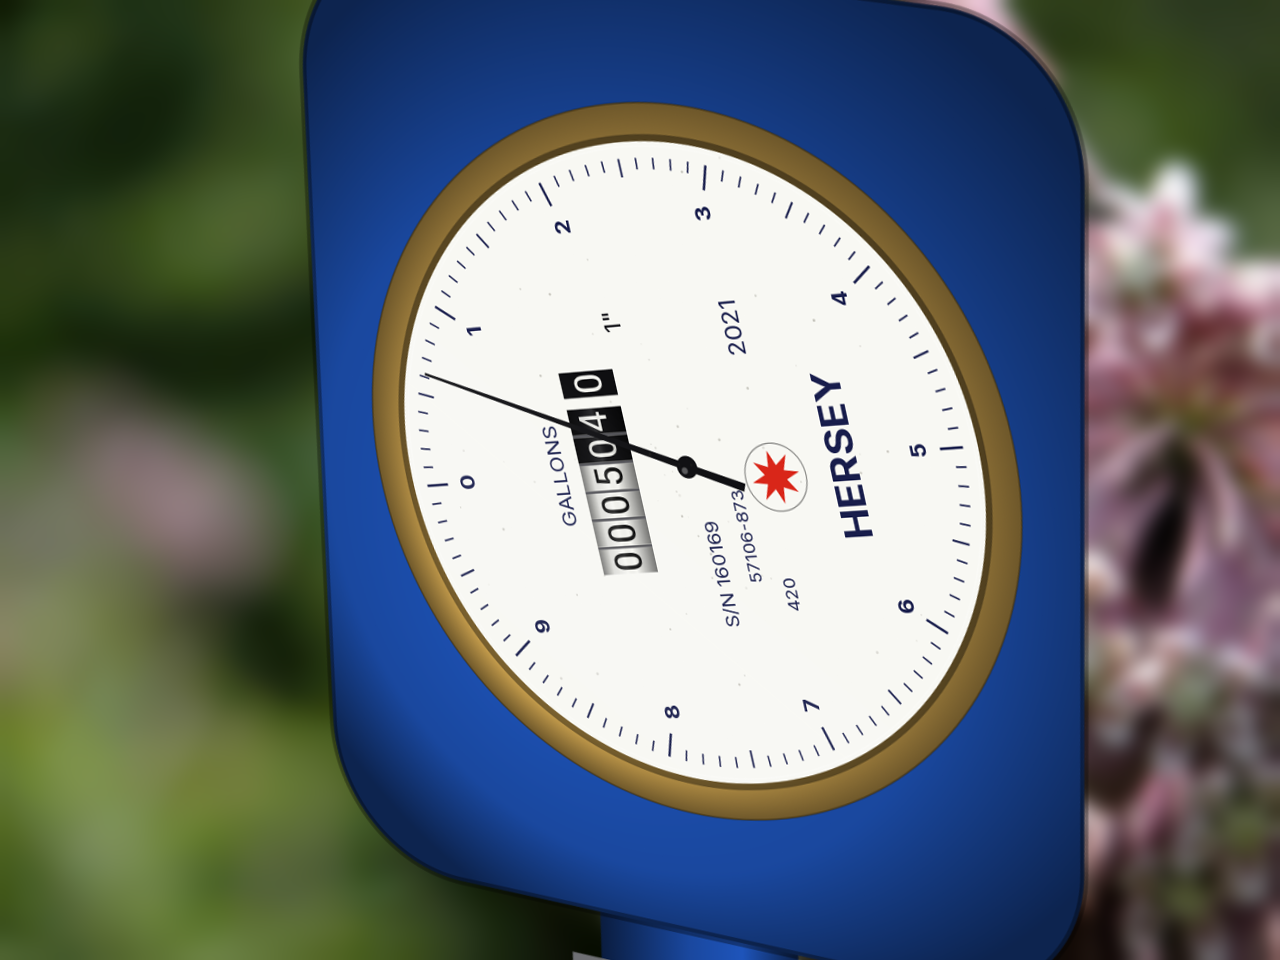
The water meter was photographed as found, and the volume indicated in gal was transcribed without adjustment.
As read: 5040.6 gal
